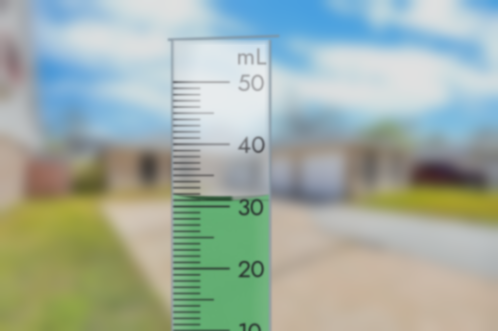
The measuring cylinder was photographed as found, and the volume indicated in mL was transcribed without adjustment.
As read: 31 mL
